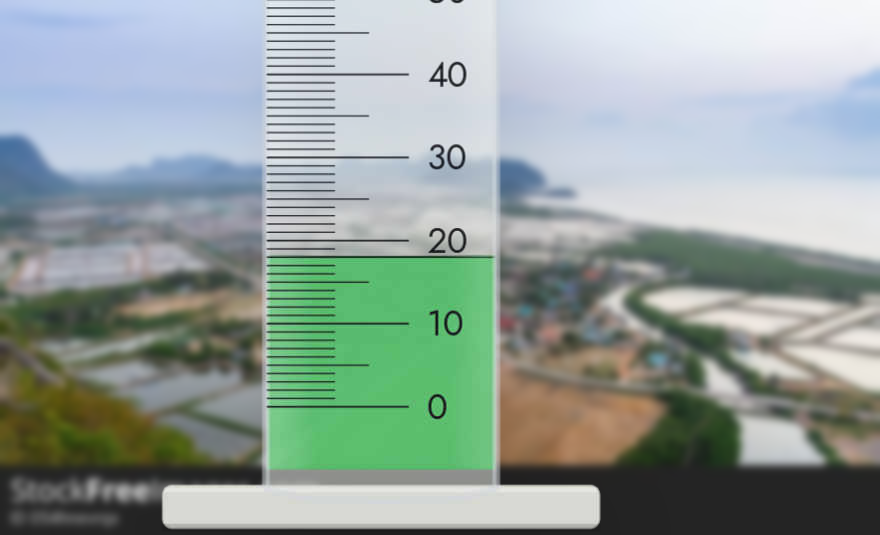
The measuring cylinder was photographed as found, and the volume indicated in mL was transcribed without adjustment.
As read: 18 mL
